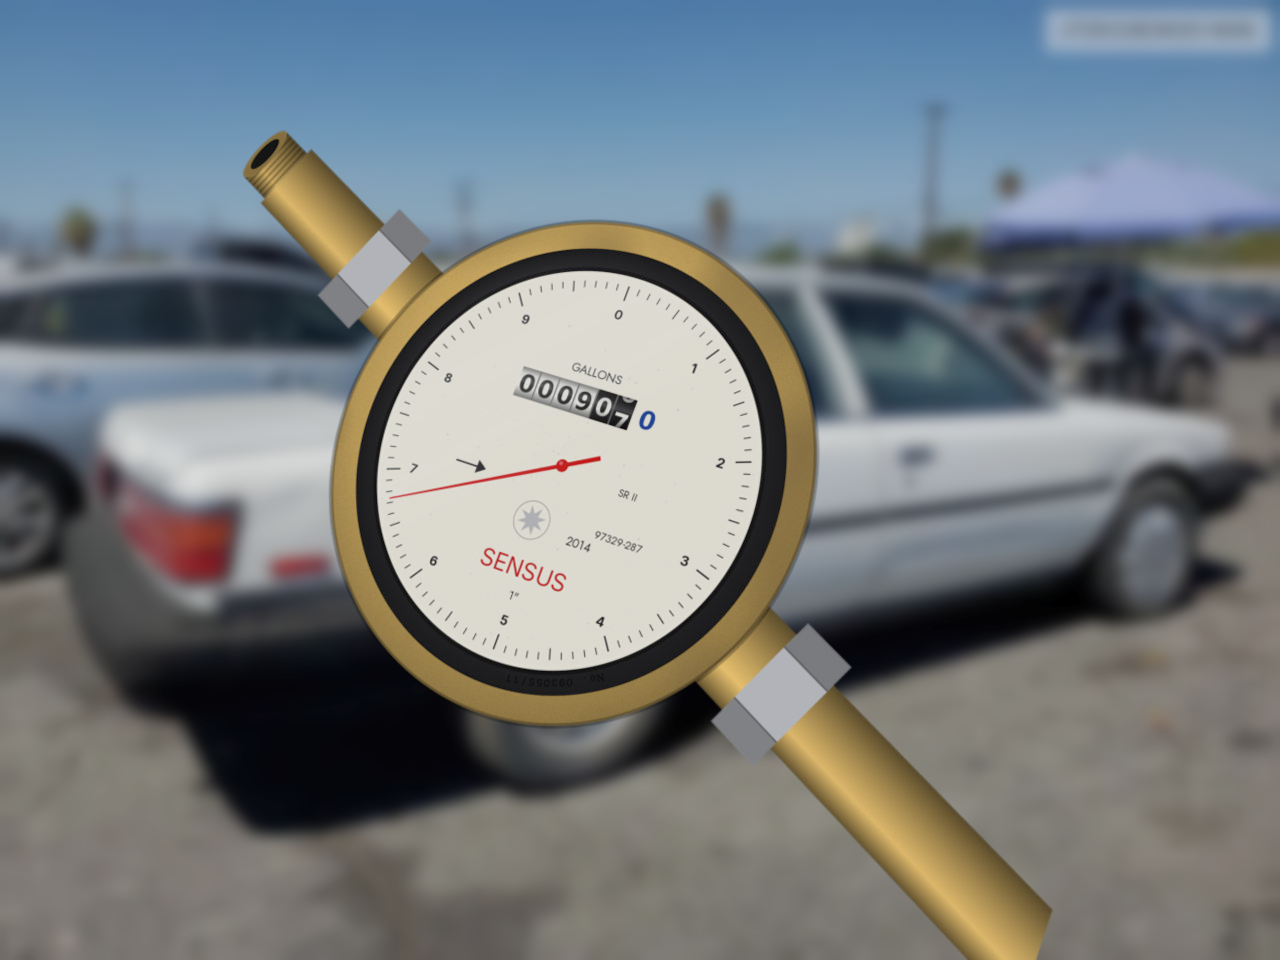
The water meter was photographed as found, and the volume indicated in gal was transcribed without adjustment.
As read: 9066.7 gal
